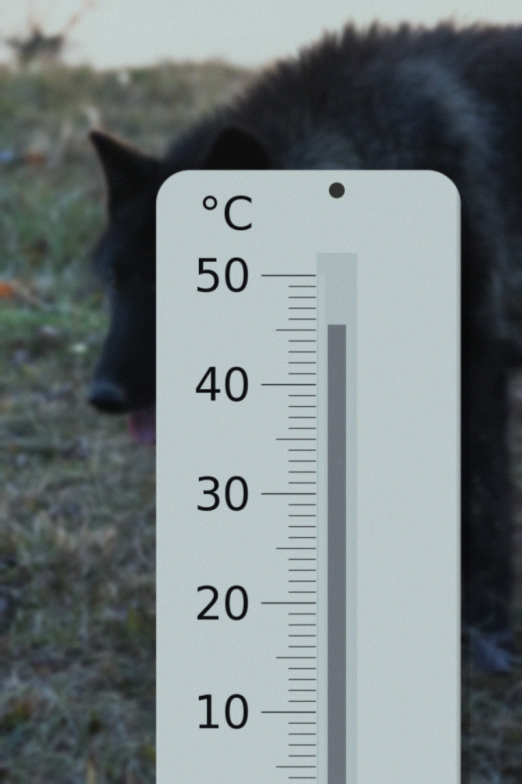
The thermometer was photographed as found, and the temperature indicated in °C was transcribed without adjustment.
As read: 45.5 °C
